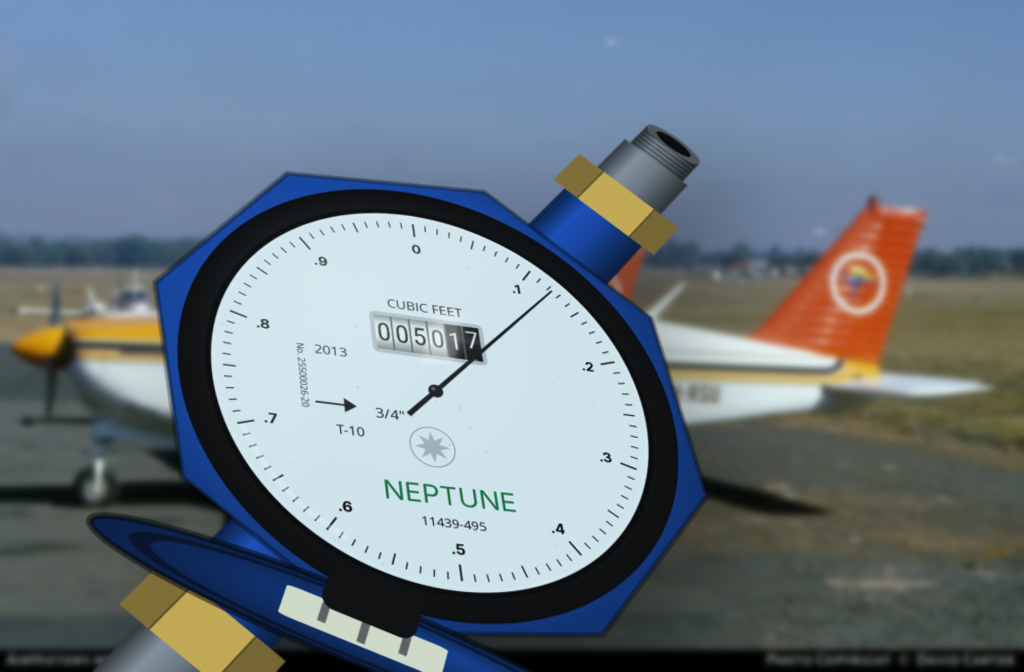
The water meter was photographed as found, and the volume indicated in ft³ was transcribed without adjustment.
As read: 5017.12 ft³
